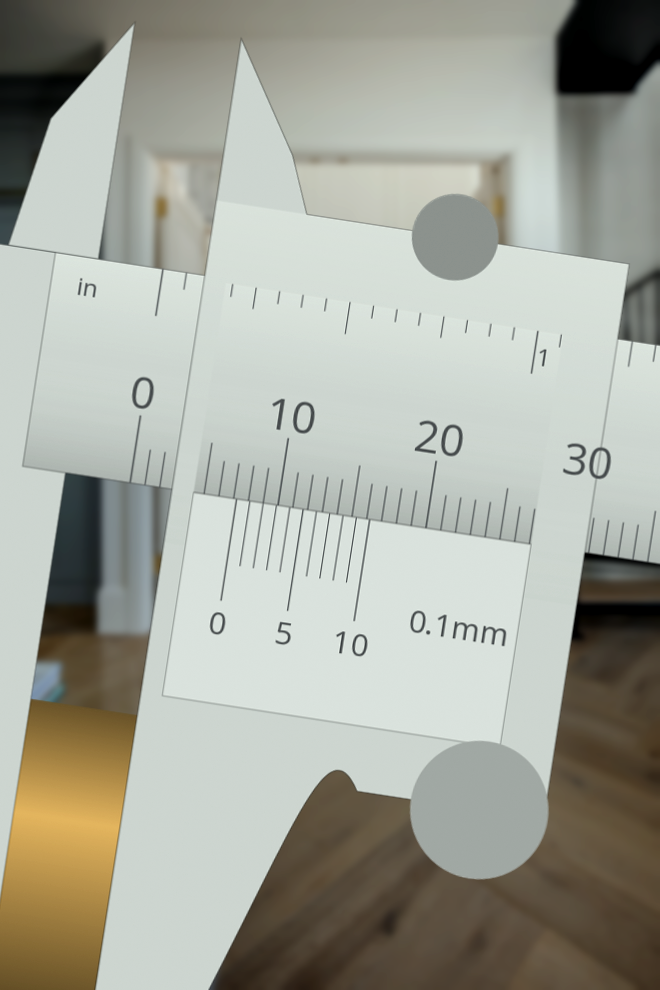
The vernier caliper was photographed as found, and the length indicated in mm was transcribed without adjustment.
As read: 7.2 mm
